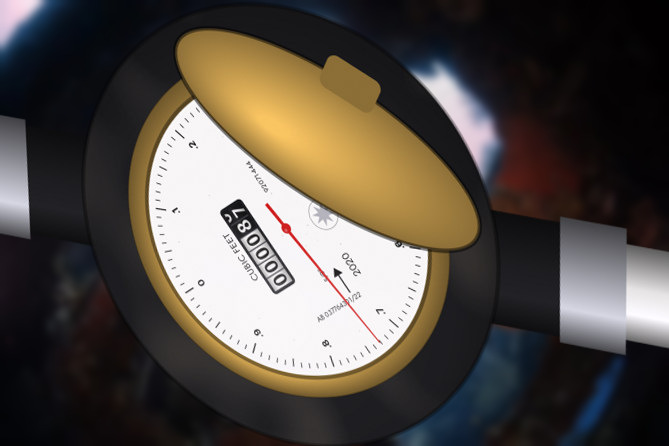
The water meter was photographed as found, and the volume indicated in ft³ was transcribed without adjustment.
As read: 86.73 ft³
